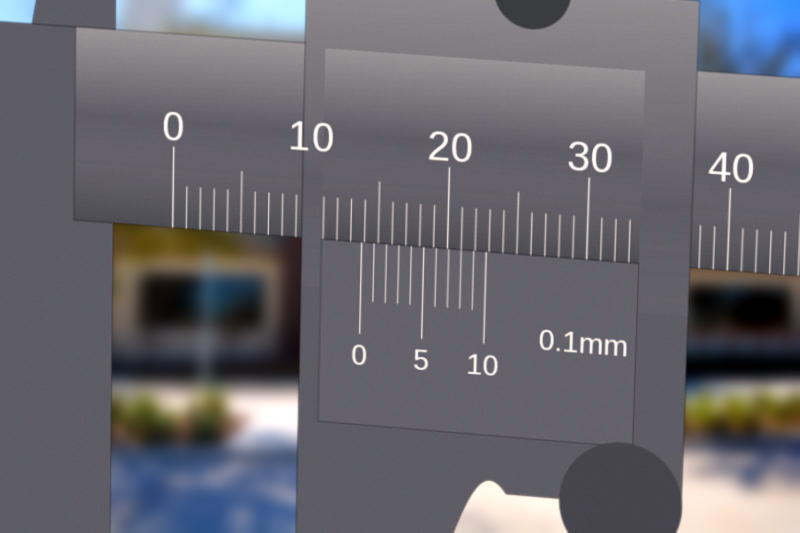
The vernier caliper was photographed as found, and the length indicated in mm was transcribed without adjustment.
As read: 13.8 mm
